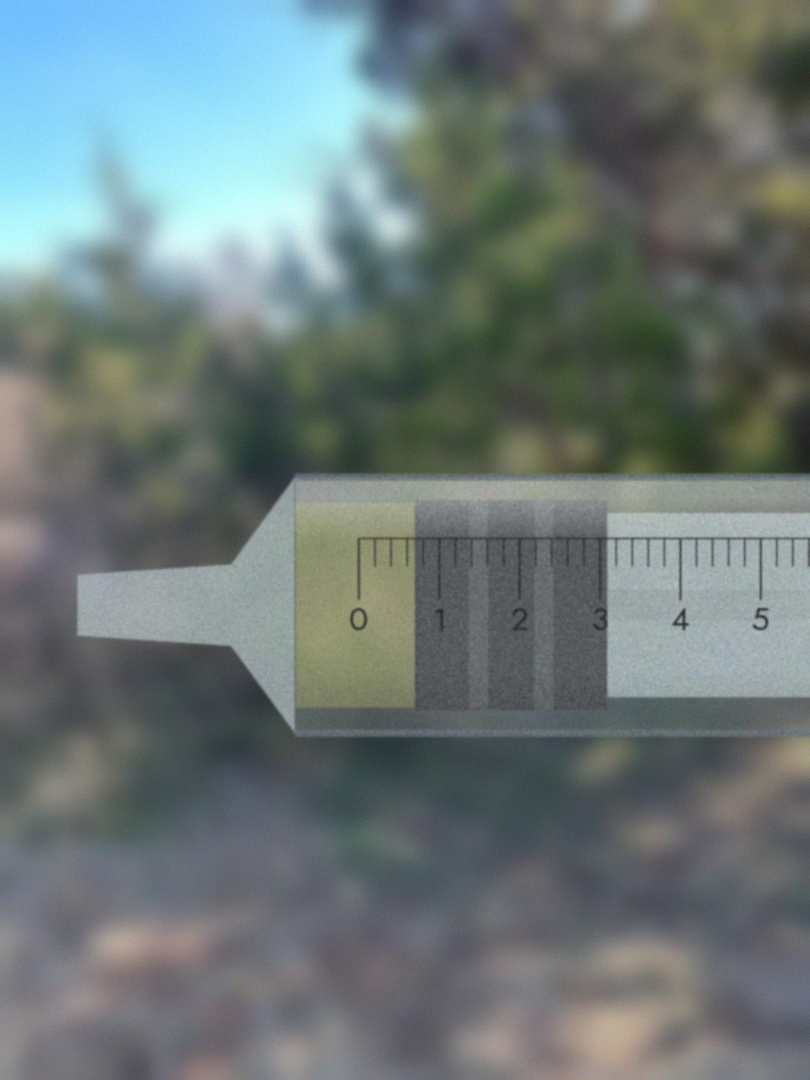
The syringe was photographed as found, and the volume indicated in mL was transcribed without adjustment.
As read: 0.7 mL
